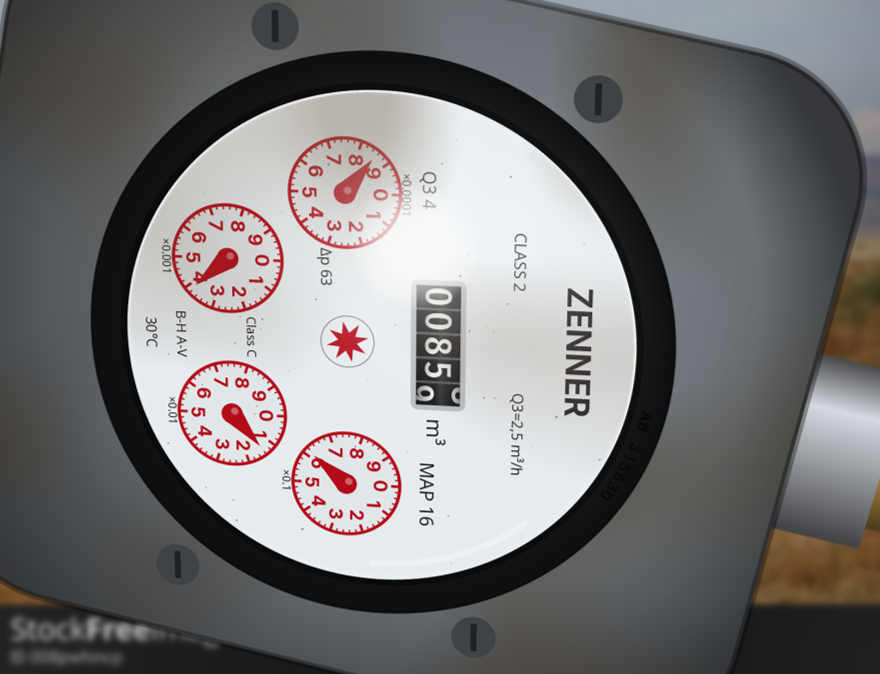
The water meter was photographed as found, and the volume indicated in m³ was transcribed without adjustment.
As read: 858.6138 m³
